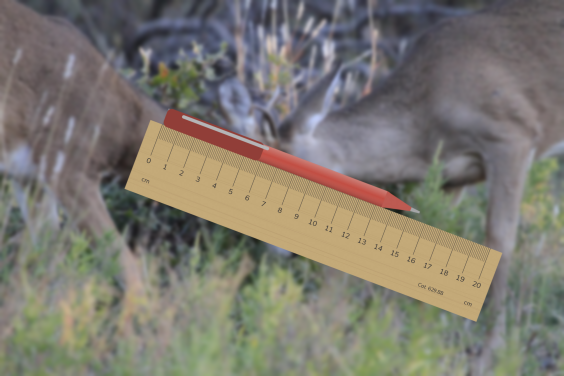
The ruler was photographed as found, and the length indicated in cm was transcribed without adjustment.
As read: 15.5 cm
